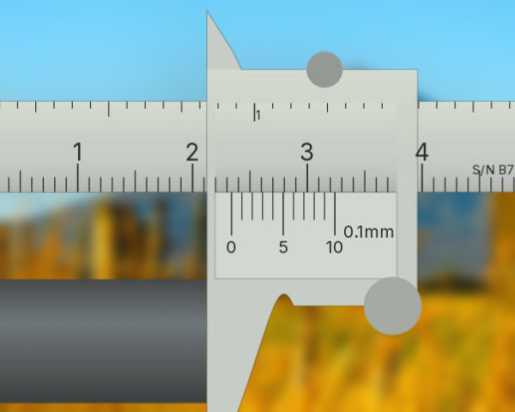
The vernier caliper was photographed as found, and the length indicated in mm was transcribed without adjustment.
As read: 23.4 mm
